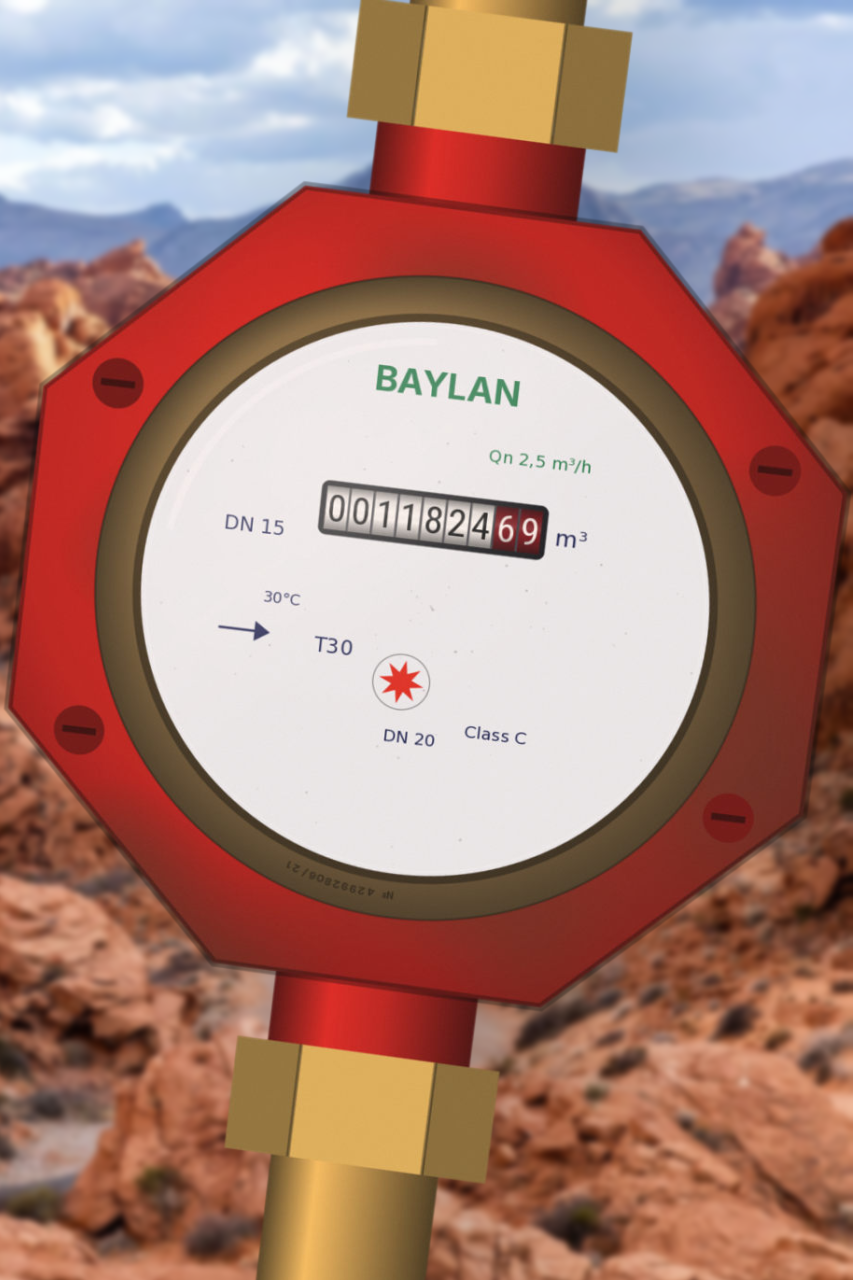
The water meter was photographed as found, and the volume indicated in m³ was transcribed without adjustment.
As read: 11824.69 m³
